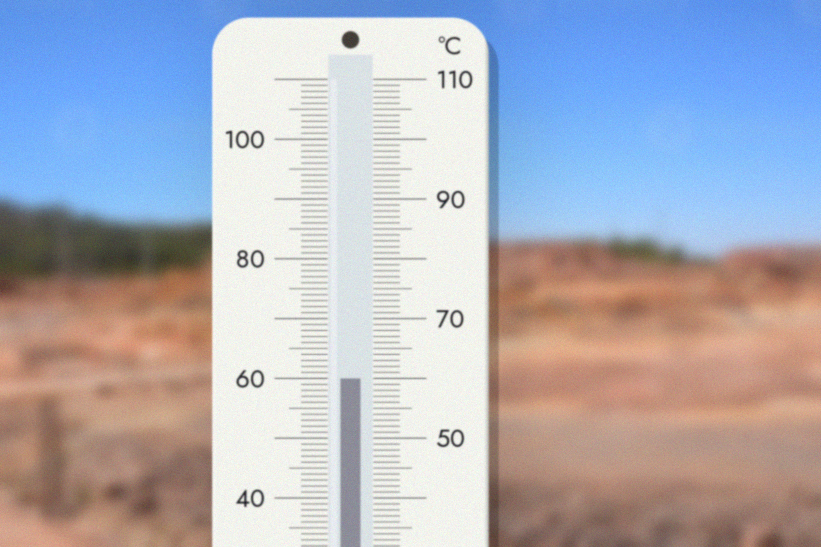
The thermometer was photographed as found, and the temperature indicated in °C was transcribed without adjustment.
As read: 60 °C
